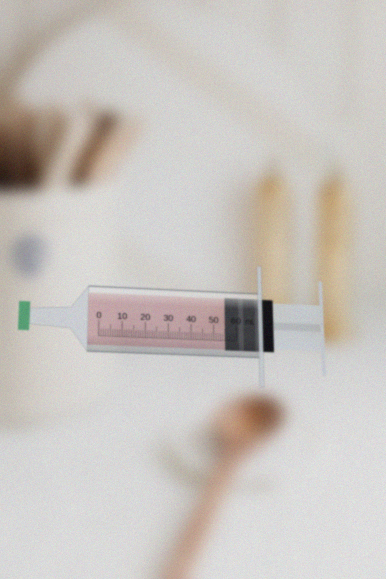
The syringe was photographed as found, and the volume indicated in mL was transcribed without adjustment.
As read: 55 mL
